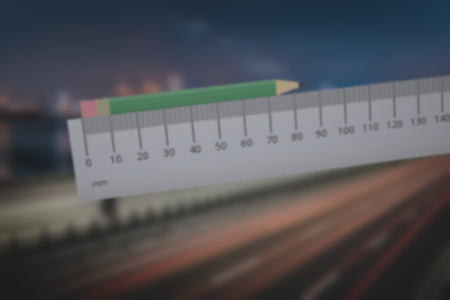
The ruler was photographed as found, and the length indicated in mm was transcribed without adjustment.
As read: 85 mm
